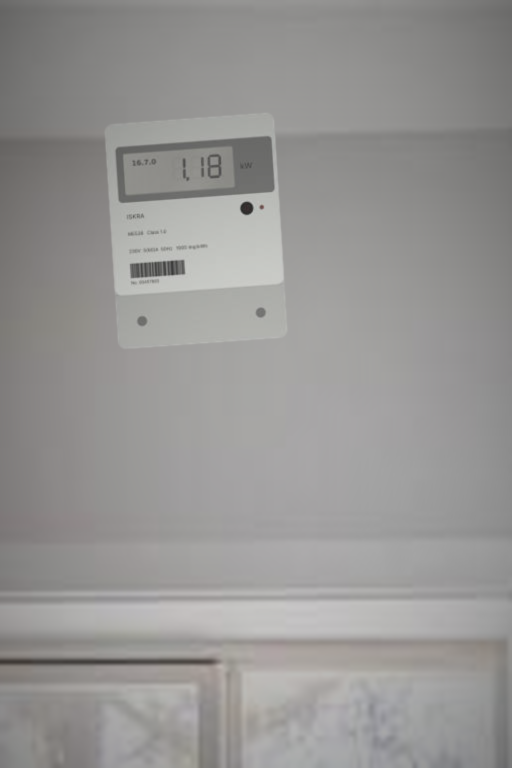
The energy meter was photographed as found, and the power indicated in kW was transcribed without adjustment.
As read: 1.18 kW
